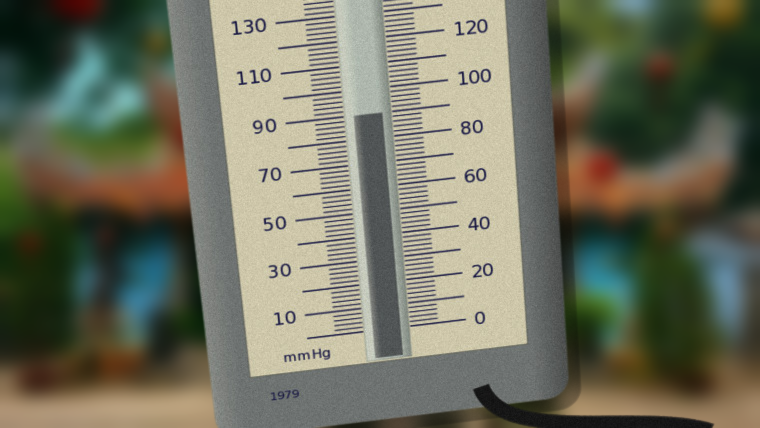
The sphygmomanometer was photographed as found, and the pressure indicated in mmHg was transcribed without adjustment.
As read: 90 mmHg
